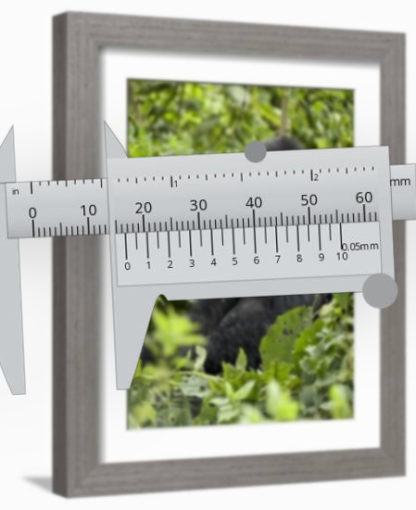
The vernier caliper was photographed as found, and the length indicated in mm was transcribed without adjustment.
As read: 16.6 mm
